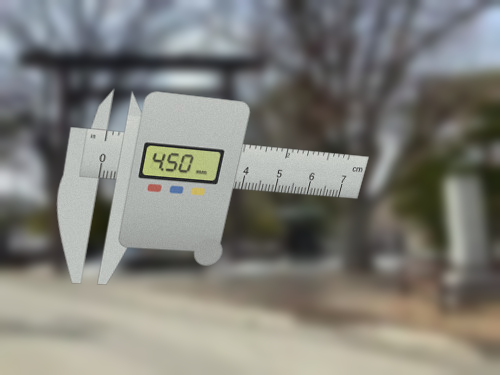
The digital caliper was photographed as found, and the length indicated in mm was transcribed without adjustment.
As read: 4.50 mm
